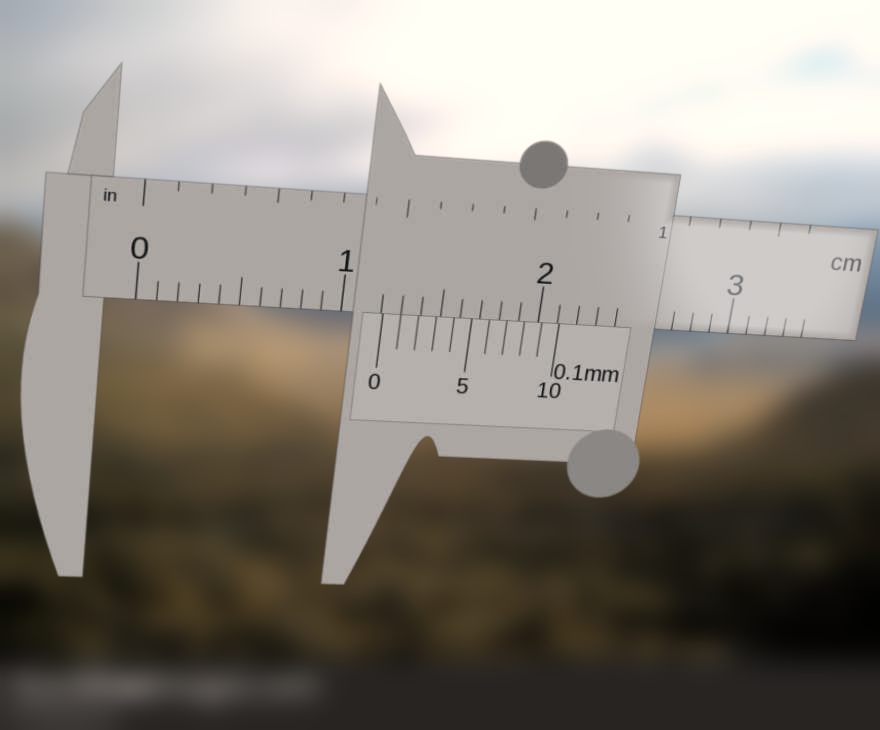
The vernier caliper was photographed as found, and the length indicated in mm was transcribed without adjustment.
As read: 12.1 mm
